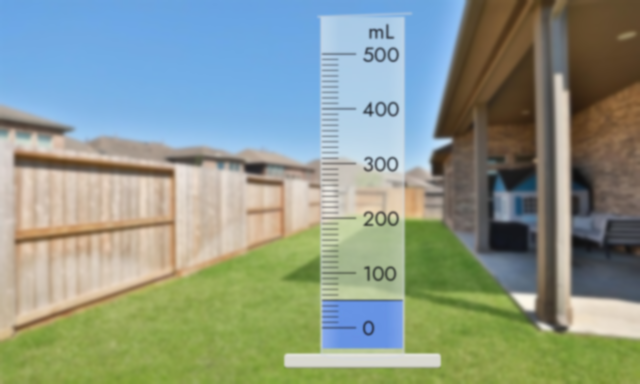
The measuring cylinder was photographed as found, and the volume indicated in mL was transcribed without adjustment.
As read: 50 mL
